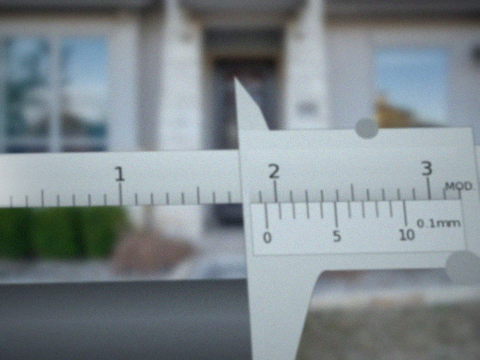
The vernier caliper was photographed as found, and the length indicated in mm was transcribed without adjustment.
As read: 19.3 mm
